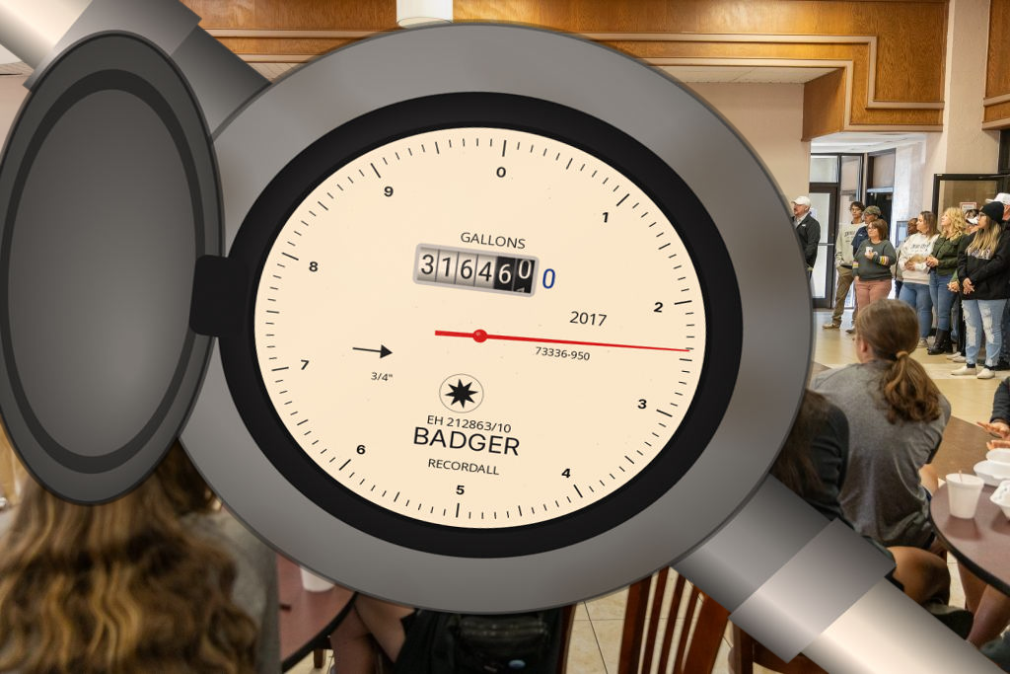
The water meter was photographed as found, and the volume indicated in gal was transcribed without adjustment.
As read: 3164602.4 gal
